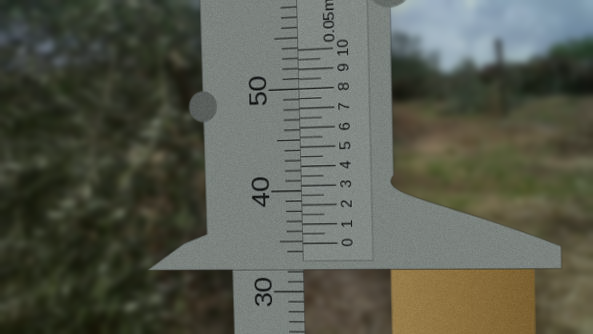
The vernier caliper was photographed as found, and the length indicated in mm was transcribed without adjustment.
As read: 34.8 mm
